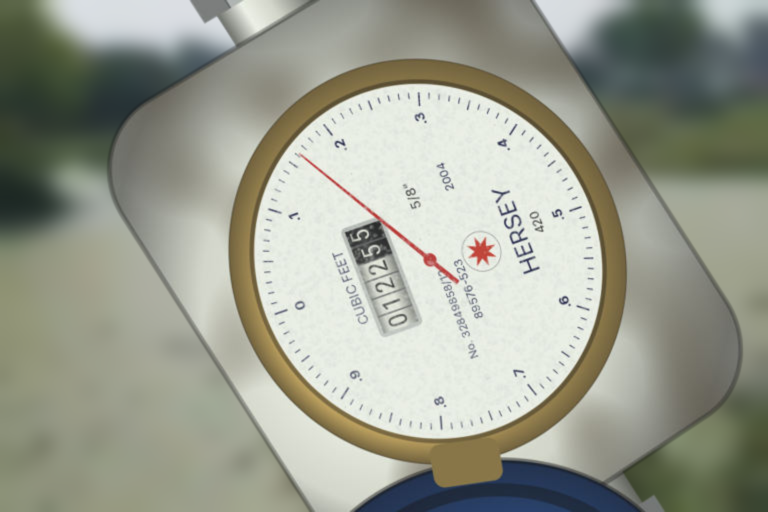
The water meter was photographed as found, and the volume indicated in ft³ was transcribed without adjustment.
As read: 12255.16 ft³
